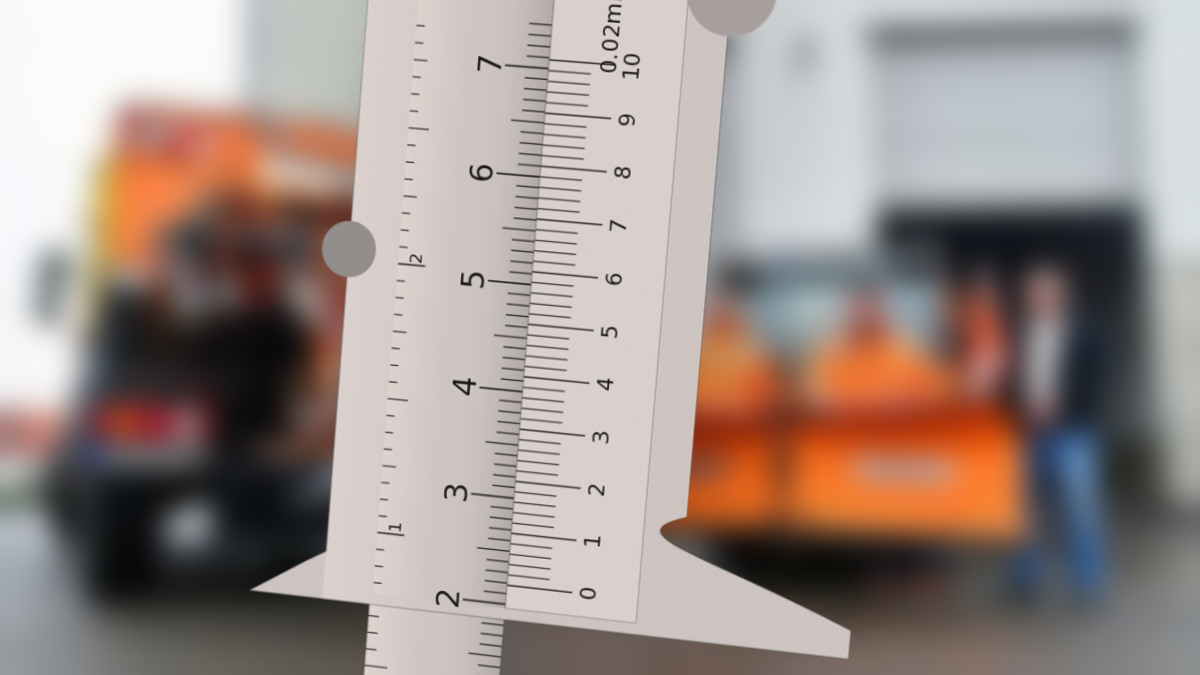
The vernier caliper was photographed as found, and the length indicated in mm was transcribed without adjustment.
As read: 21.8 mm
